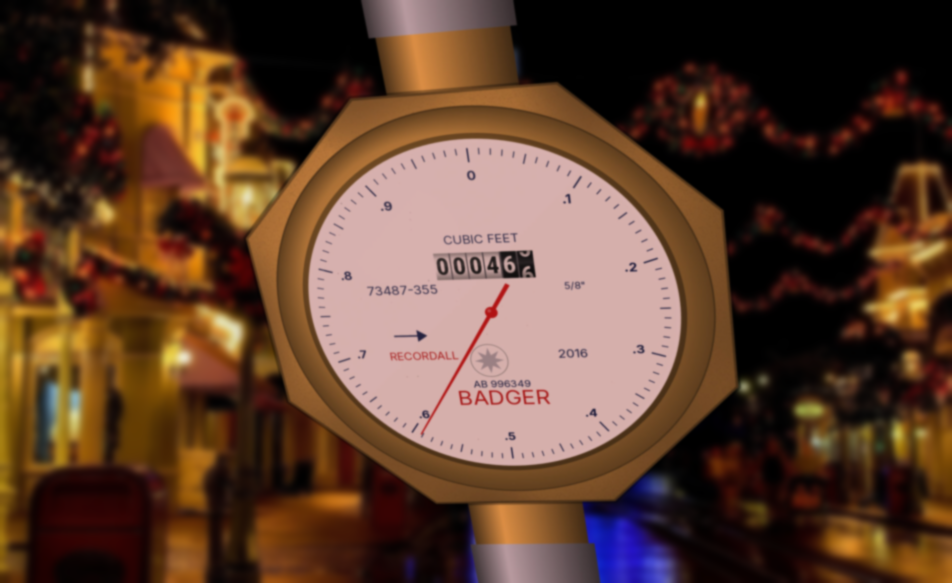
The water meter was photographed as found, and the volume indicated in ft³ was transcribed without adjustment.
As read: 465.59 ft³
